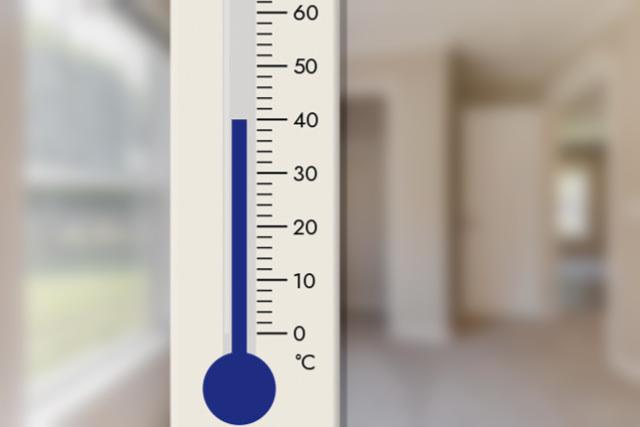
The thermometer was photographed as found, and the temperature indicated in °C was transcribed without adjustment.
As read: 40 °C
